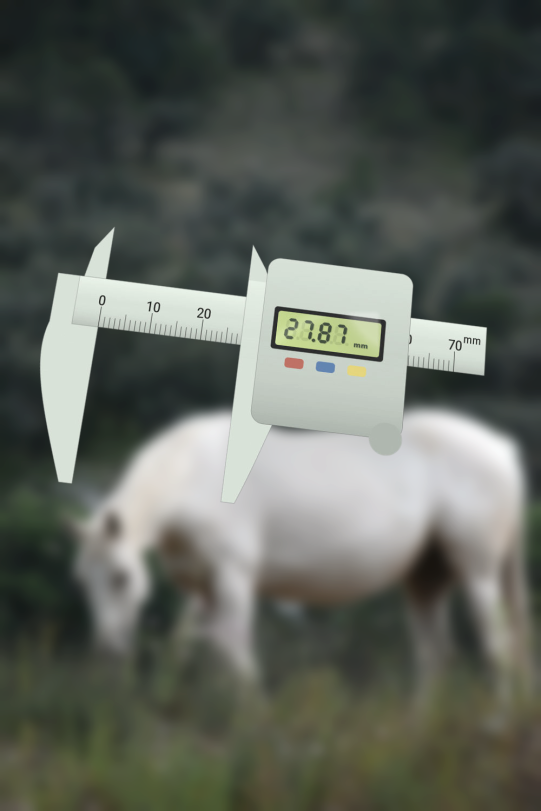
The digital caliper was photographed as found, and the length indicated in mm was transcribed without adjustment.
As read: 27.87 mm
